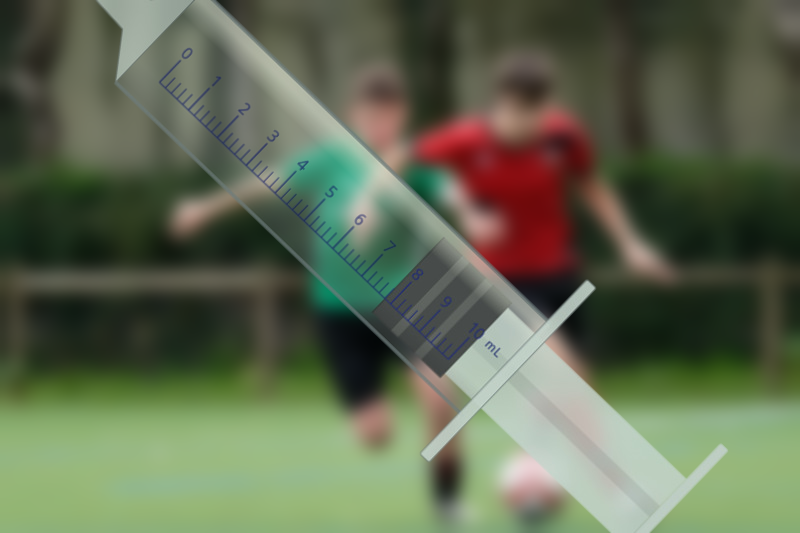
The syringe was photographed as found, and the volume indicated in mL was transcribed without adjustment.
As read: 7.8 mL
